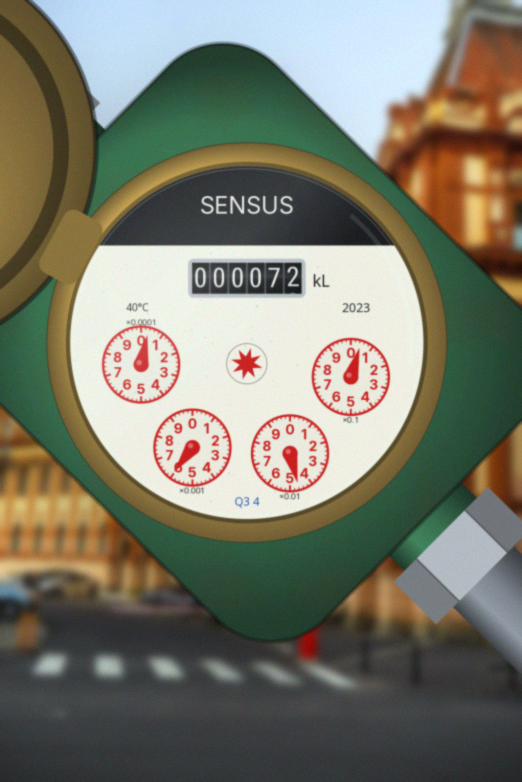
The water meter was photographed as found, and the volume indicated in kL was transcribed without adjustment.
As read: 72.0460 kL
